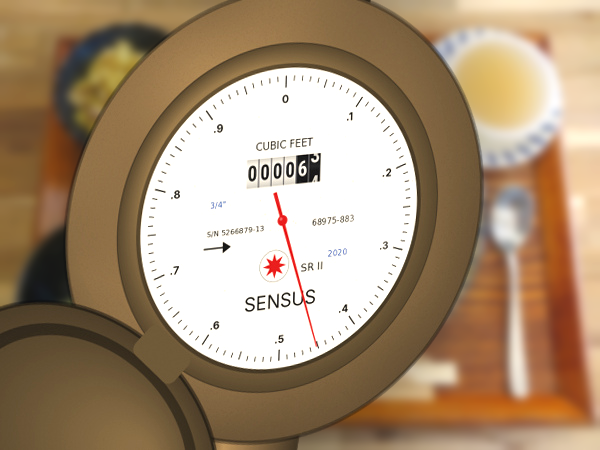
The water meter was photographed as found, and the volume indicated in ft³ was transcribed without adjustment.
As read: 63.45 ft³
